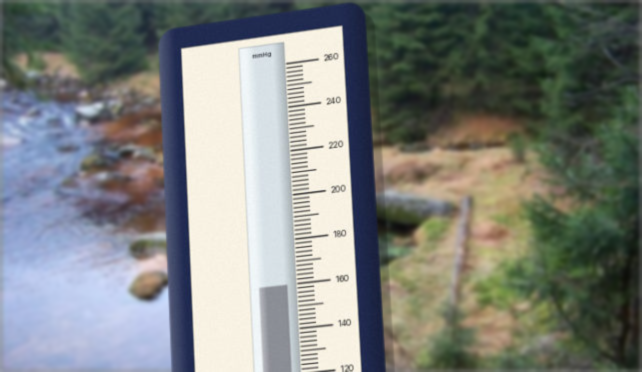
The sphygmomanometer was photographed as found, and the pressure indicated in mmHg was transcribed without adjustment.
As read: 160 mmHg
